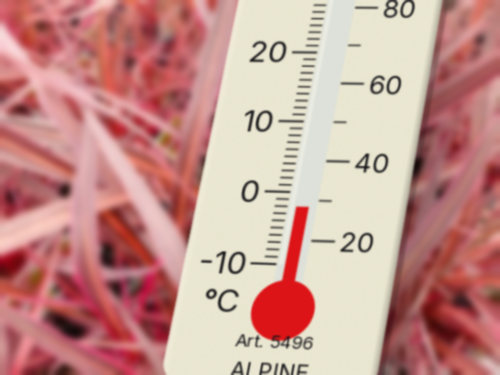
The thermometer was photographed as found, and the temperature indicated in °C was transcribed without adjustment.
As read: -2 °C
